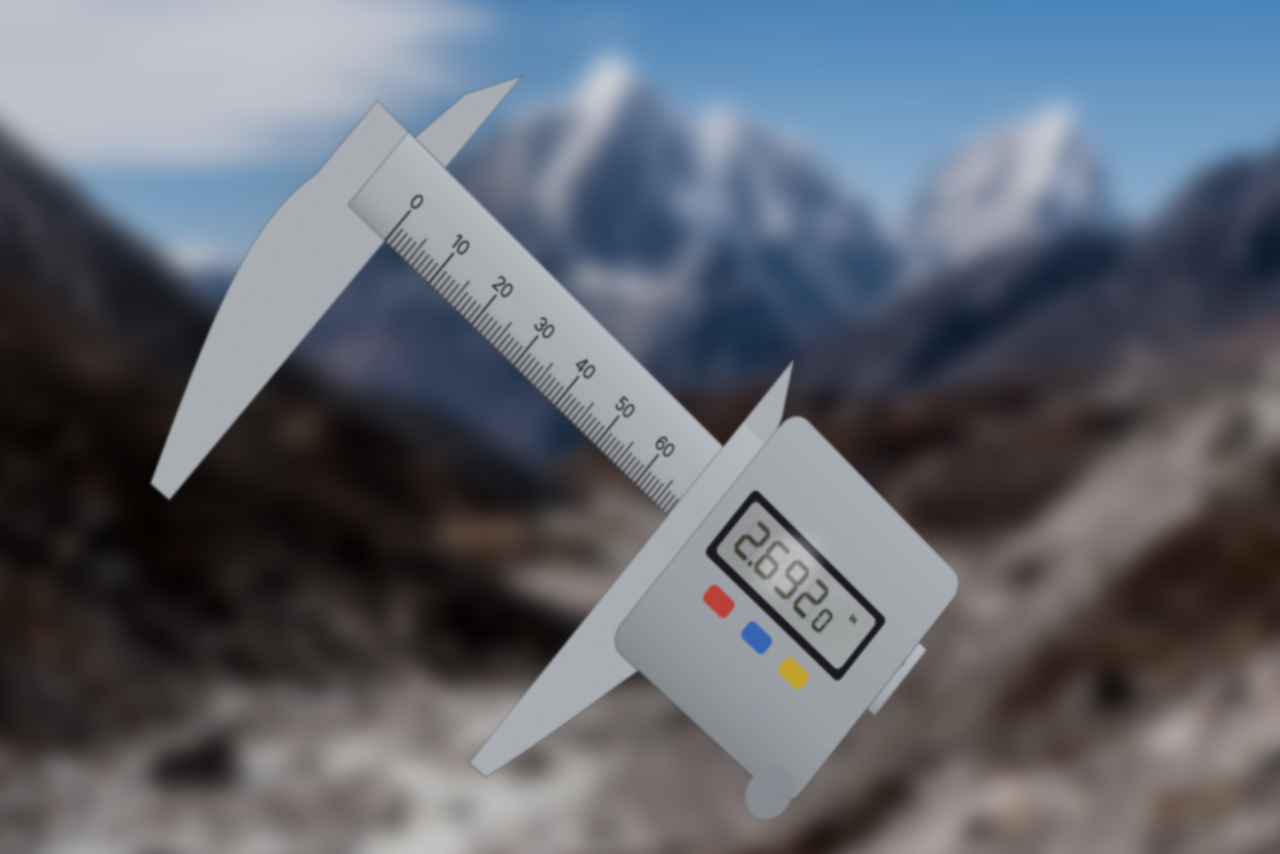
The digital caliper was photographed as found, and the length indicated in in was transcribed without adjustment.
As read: 2.6920 in
